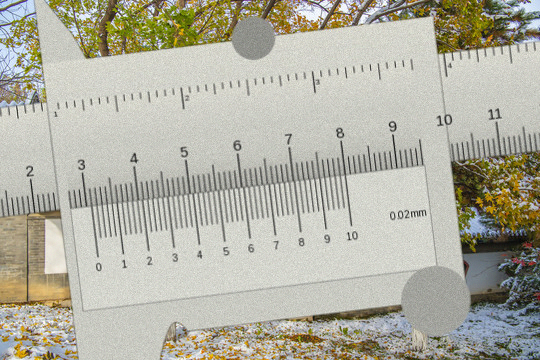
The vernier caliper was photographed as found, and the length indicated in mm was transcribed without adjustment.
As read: 31.0 mm
